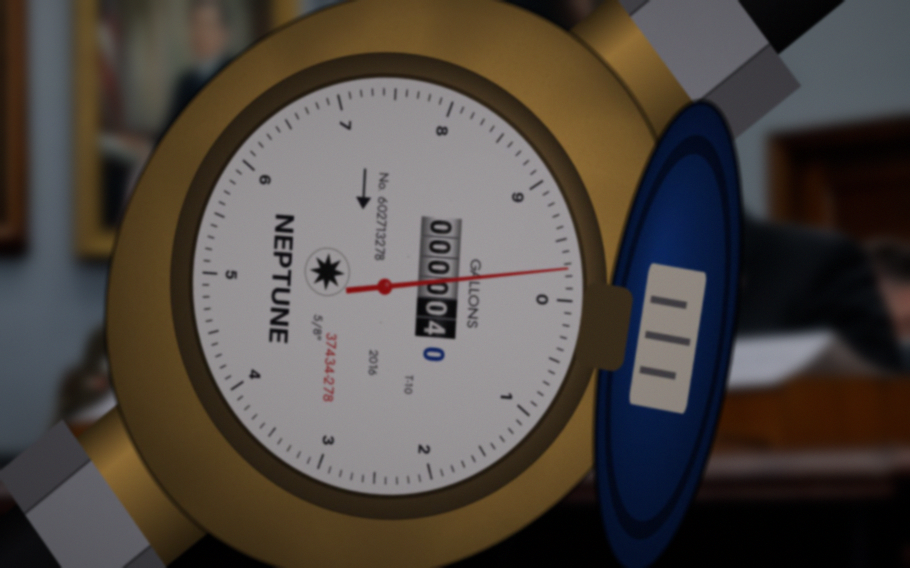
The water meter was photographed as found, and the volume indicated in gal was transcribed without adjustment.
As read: 39.7 gal
